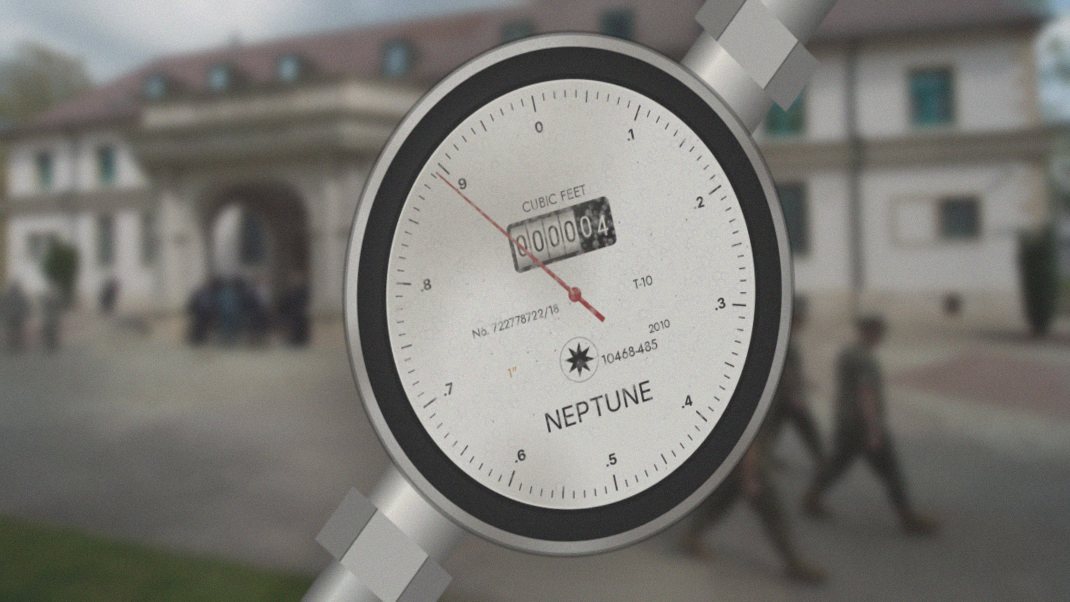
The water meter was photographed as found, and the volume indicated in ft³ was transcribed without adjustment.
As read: 3.89 ft³
